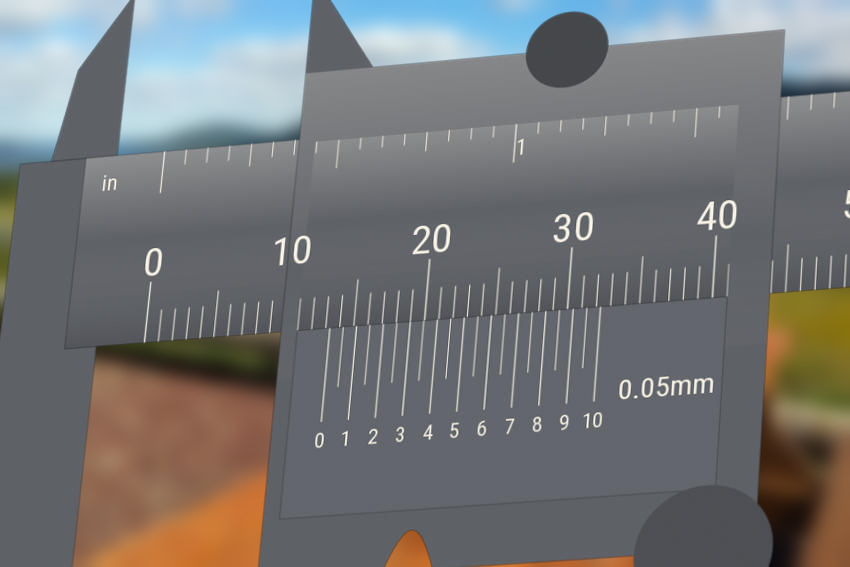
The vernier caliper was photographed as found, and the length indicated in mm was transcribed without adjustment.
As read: 13.3 mm
